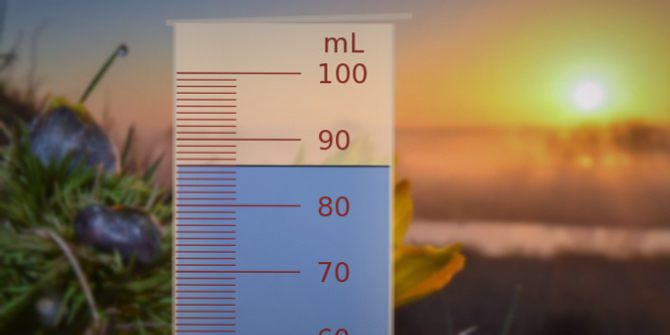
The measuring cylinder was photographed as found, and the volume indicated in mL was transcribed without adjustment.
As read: 86 mL
